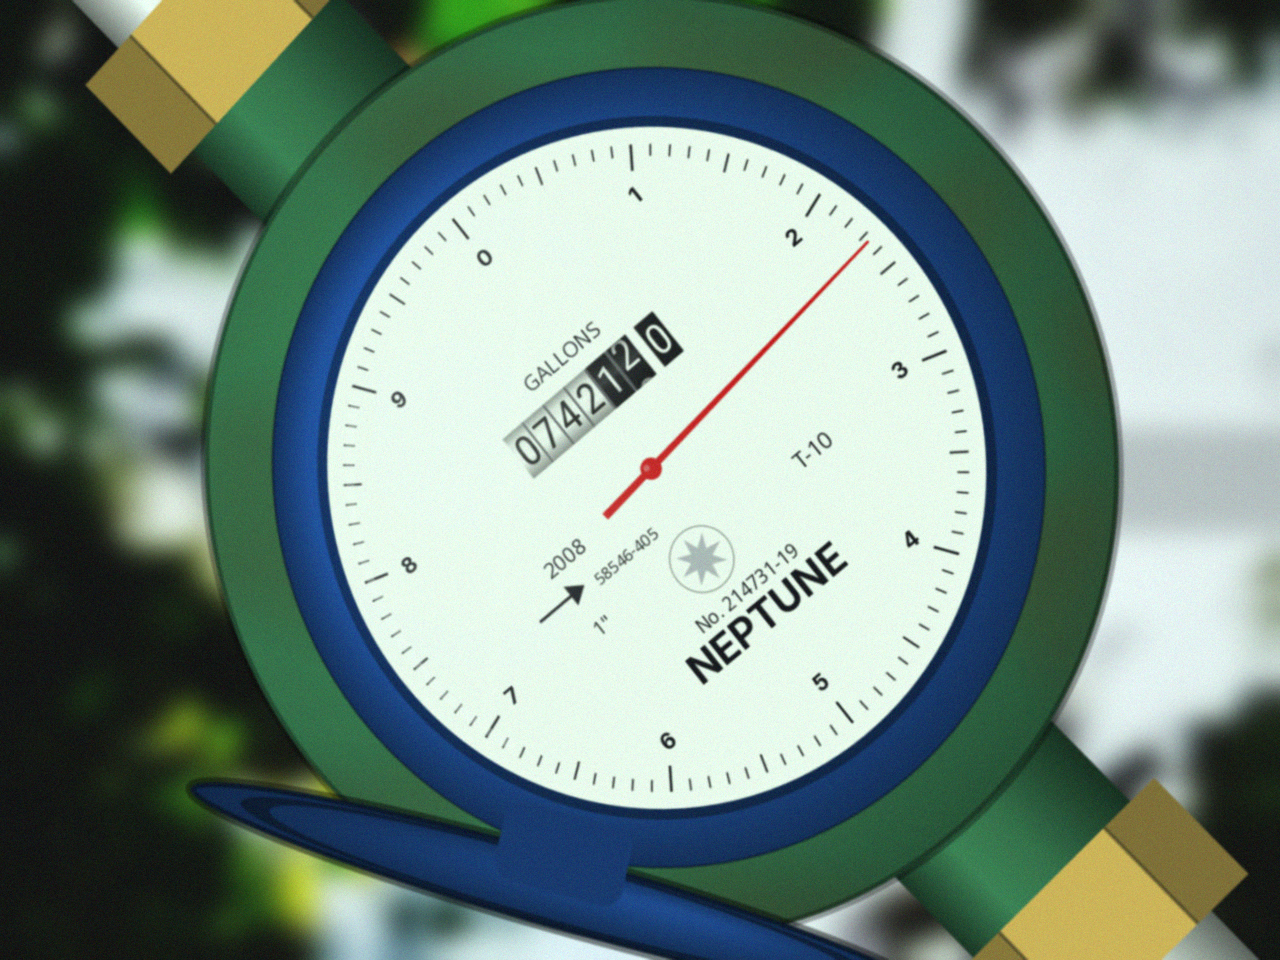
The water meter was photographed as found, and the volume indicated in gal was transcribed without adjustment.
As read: 742122.3 gal
